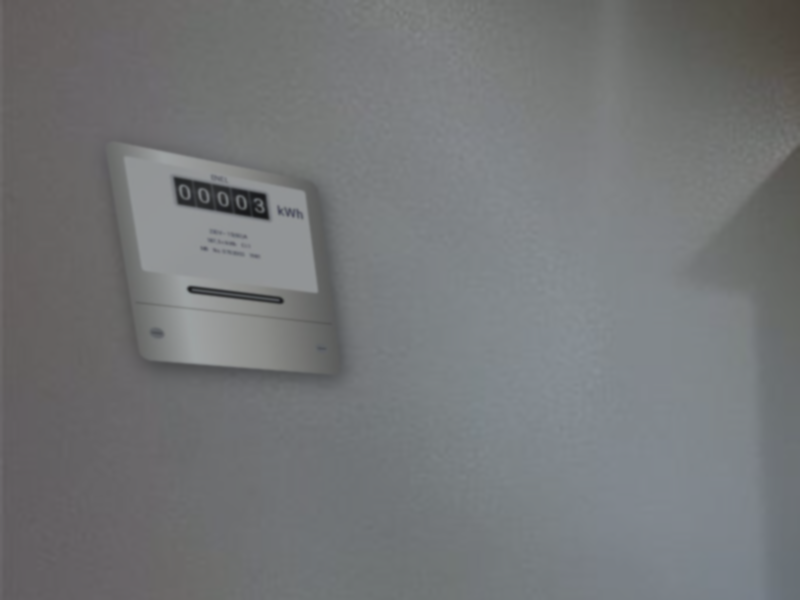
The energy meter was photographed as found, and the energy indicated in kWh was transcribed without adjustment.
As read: 3 kWh
